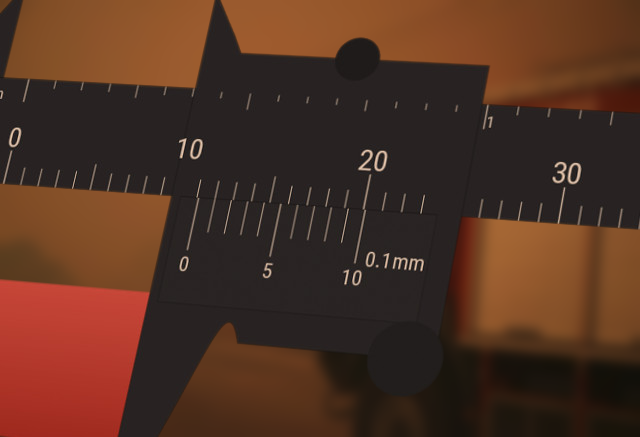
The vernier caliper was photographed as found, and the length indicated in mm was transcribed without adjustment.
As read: 11.1 mm
